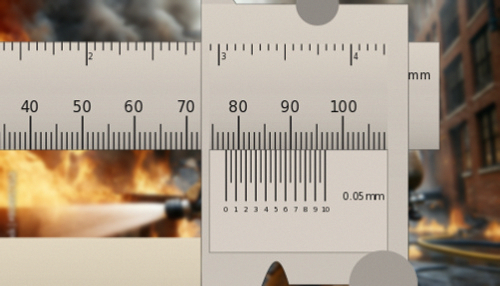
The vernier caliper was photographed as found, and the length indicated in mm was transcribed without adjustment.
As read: 77.6 mm
